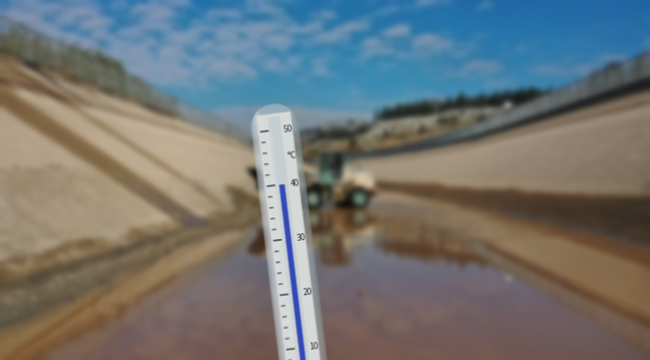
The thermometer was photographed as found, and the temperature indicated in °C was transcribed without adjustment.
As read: 40 °C
